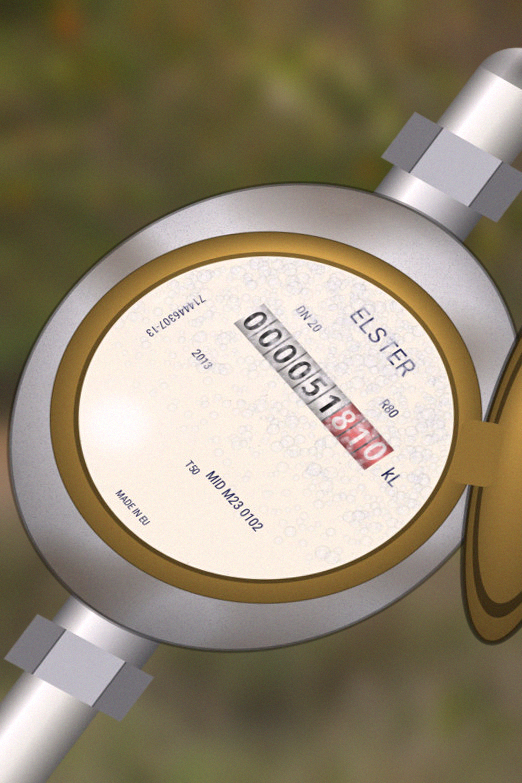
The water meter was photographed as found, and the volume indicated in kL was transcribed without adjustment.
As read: 51.810 kL
